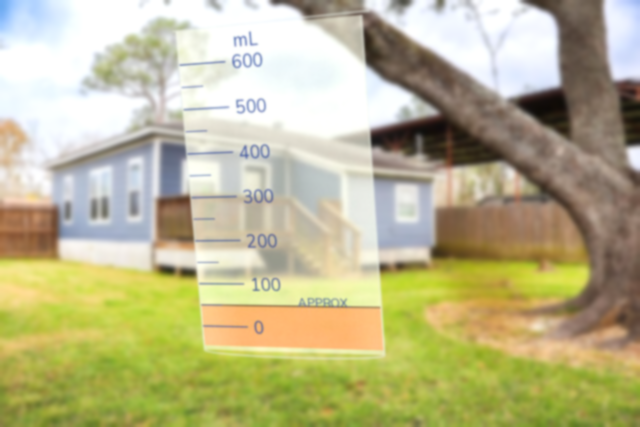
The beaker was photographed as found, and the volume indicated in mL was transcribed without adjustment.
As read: 50 mL
